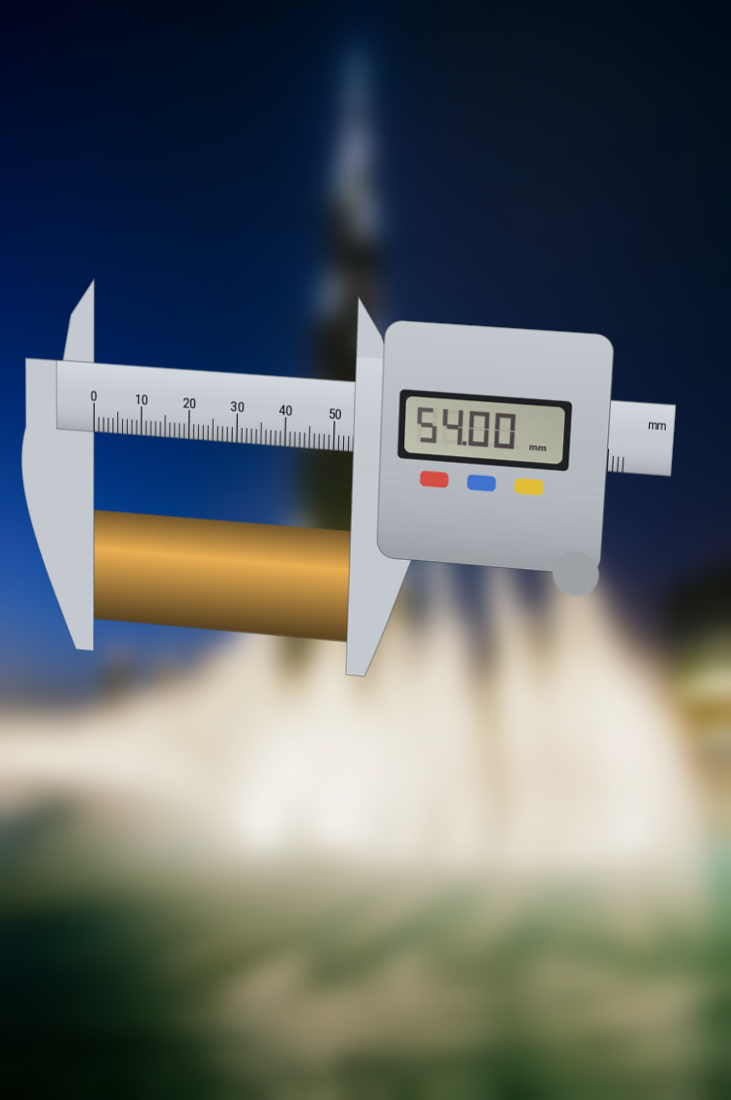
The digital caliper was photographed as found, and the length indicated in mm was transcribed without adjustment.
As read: 54.00 mm
